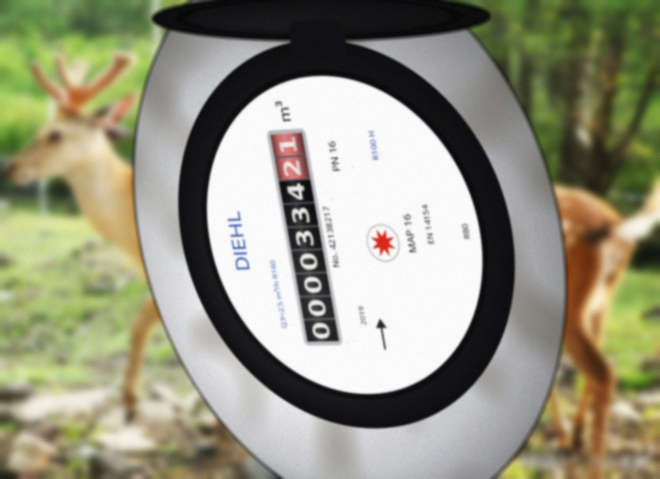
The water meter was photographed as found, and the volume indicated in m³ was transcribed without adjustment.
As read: 334.21 m³
